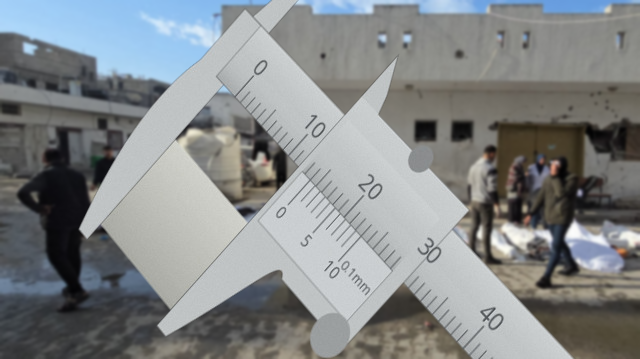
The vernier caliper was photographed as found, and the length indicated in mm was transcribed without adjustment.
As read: 14.0 mm
